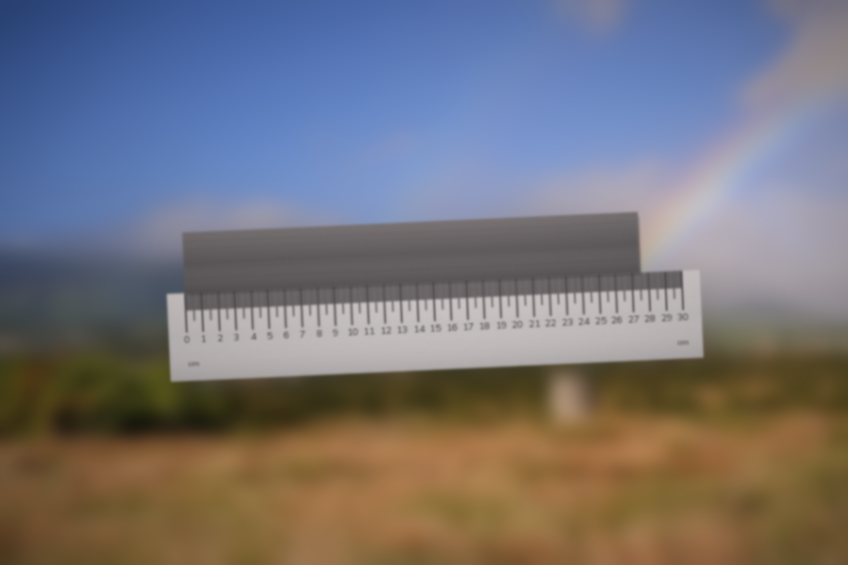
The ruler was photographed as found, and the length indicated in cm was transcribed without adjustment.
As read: 27.5 cm
